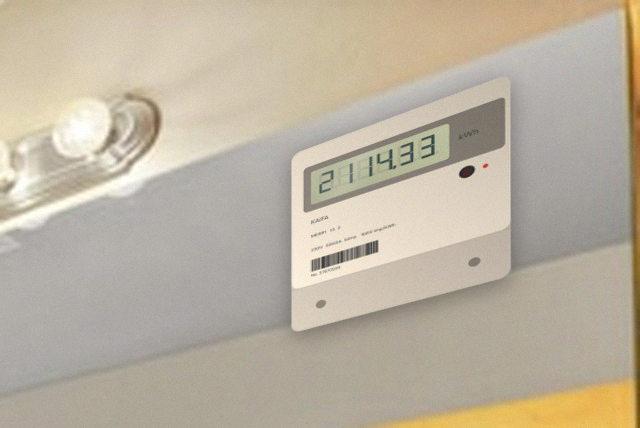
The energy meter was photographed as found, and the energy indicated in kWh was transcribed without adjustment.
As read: 2114.33 kWh
